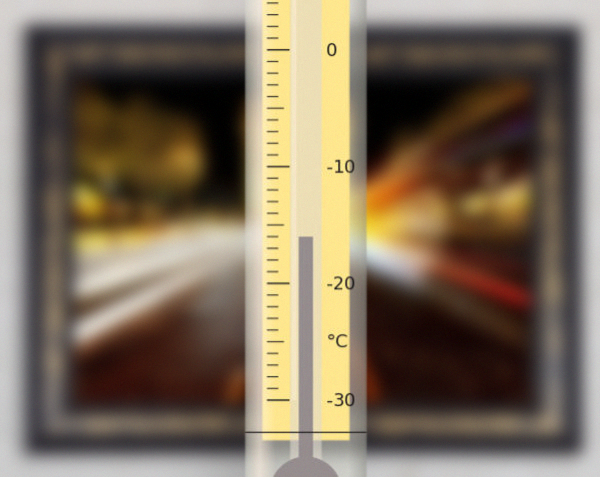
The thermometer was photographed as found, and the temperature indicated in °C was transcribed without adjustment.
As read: -16 °C
